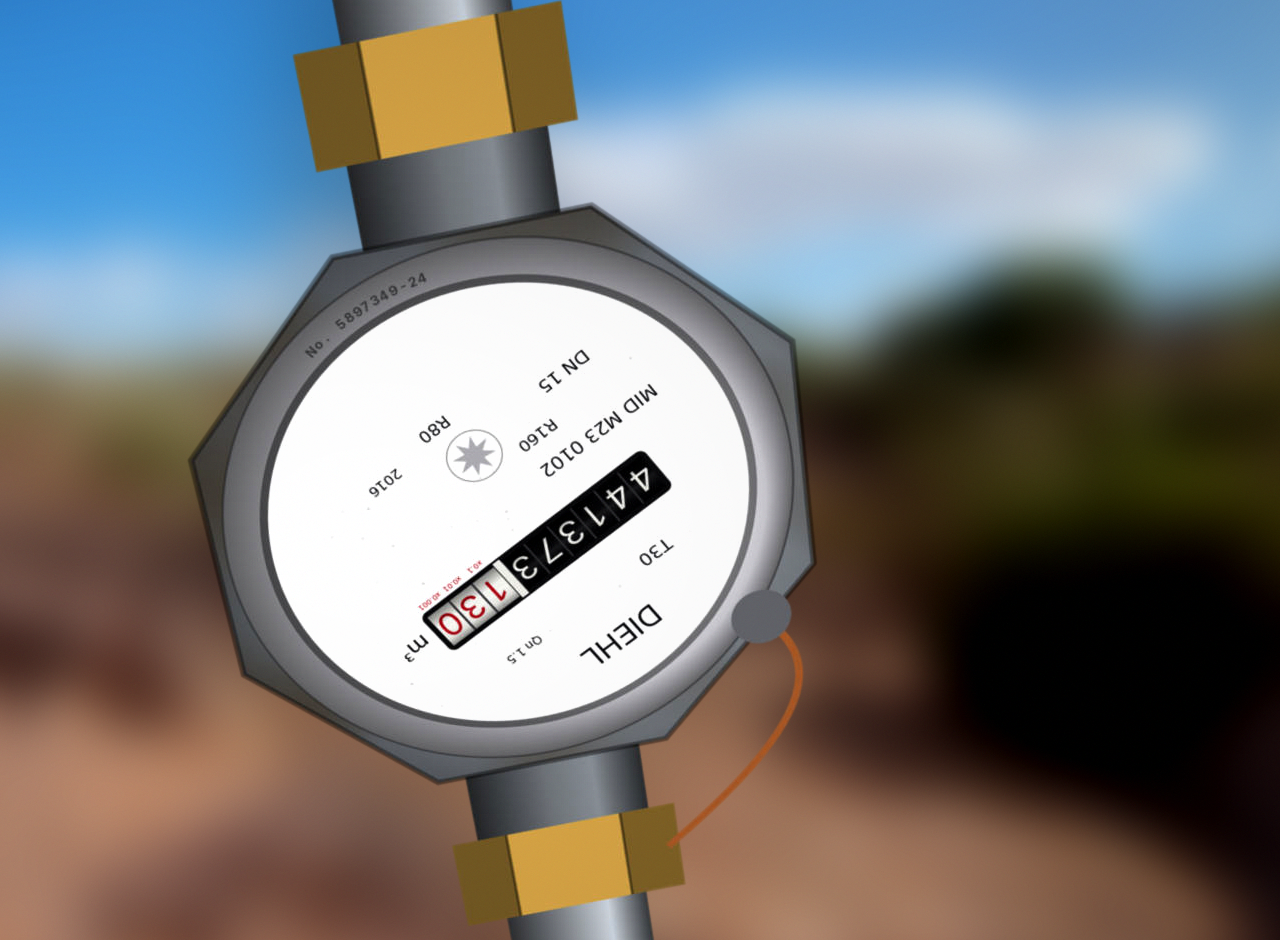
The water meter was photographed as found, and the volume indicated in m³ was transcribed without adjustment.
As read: 441373.130 m³
